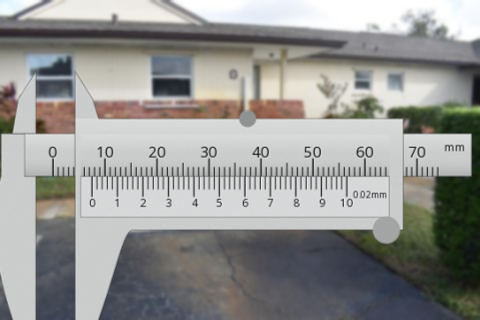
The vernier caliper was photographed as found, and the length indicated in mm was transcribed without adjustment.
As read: 7.5 mm
